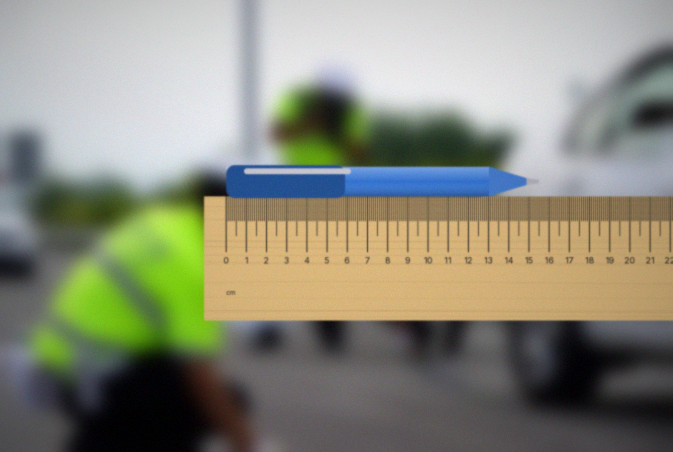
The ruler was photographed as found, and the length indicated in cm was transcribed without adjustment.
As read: 15.5 cm
